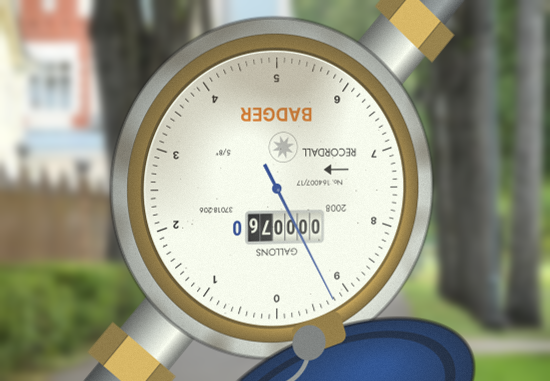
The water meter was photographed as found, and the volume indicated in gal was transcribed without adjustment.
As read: 759.2 gal
